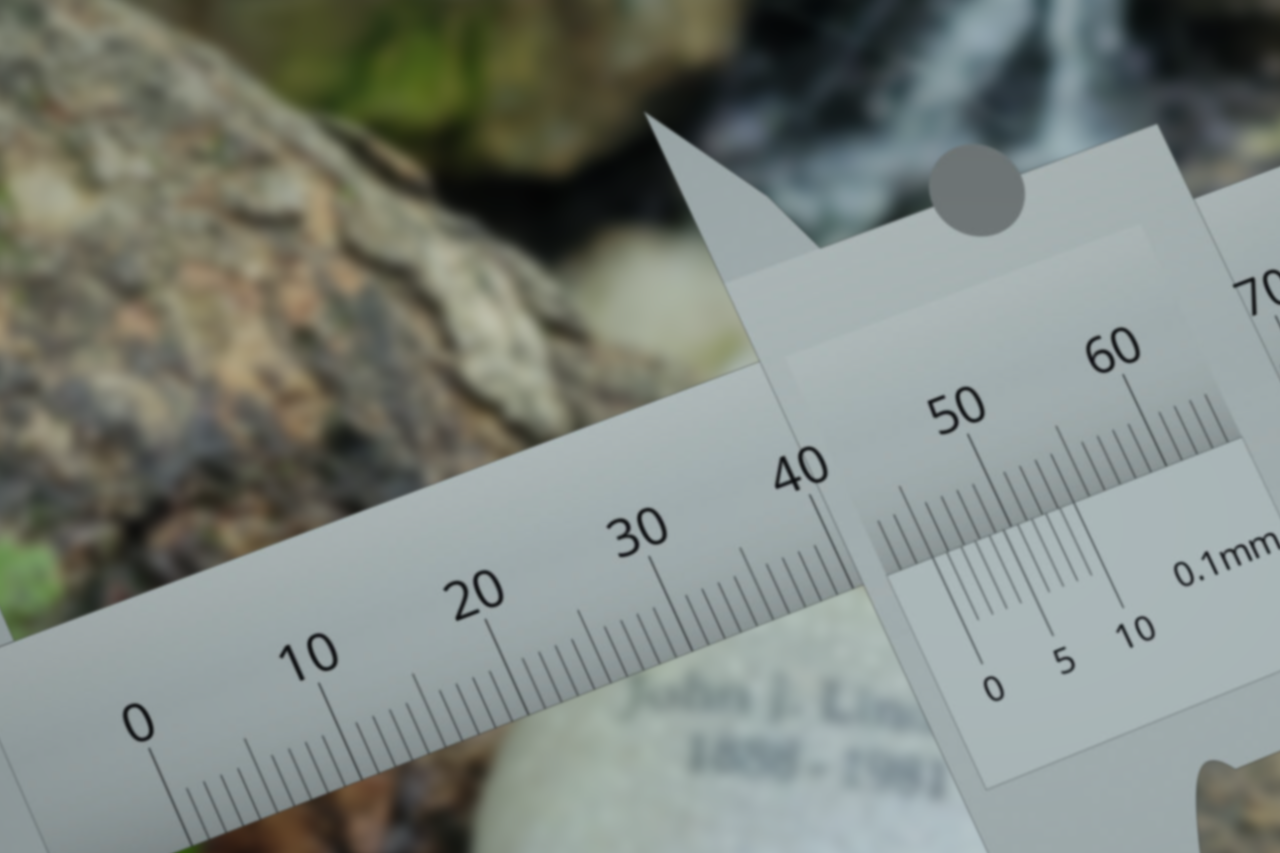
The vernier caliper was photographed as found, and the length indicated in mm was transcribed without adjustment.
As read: 45.0 mm
